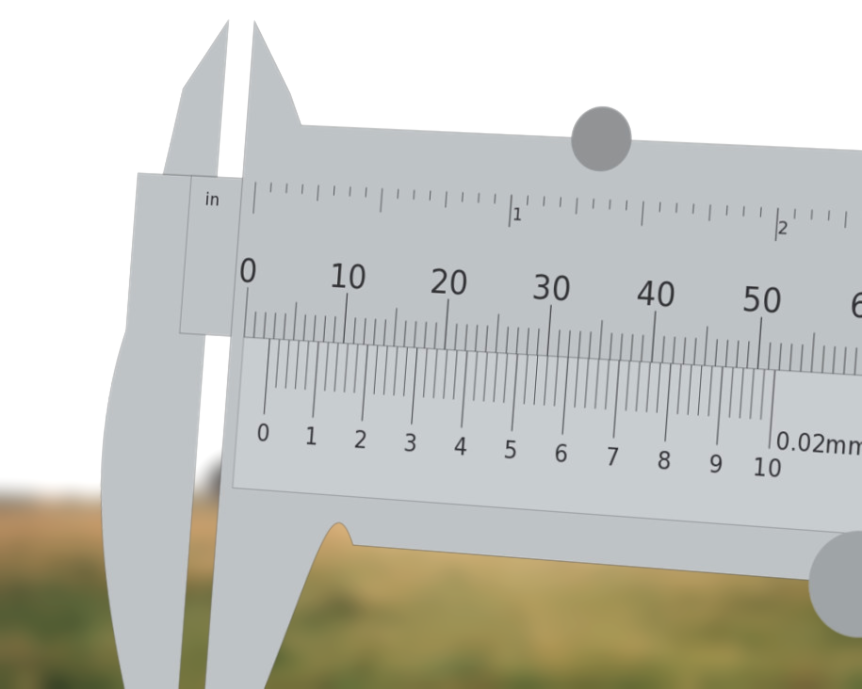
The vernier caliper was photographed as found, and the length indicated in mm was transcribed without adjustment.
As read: 2.6 mm
